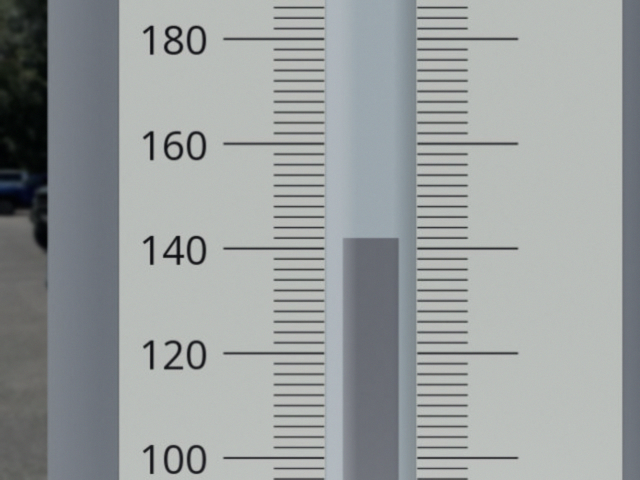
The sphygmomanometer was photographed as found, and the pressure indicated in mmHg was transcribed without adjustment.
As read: 142 mmHg
